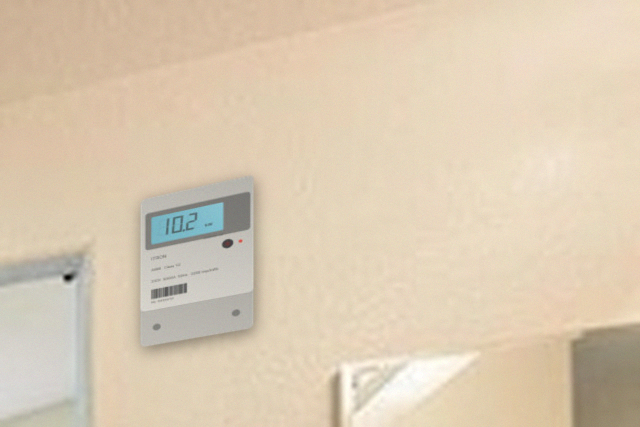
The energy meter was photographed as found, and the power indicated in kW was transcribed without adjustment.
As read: 10.2 kW
